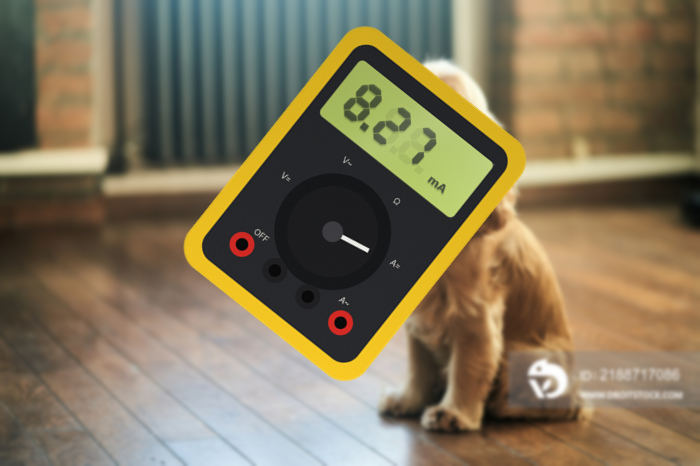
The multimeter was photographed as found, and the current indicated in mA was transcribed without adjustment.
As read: 8.27 mA
